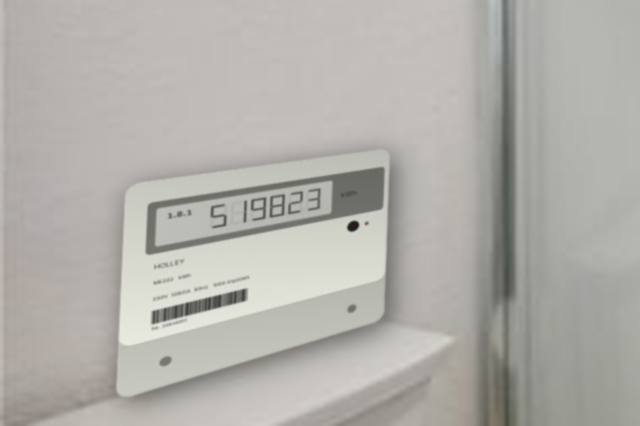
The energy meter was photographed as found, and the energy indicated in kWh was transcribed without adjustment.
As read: 519823 kWh
